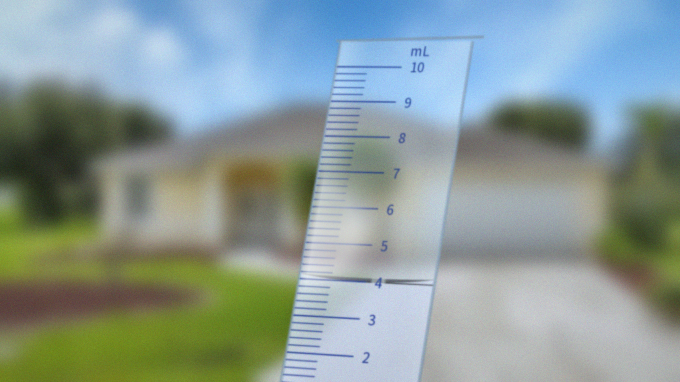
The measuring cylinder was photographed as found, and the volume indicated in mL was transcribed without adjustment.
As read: 4 mL
